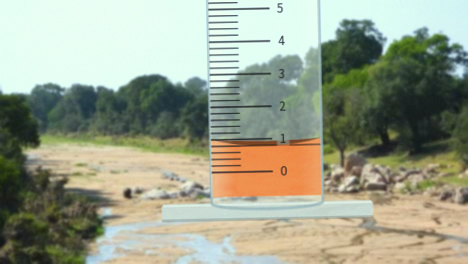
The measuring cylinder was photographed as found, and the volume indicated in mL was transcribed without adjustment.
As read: 0.8 mL
